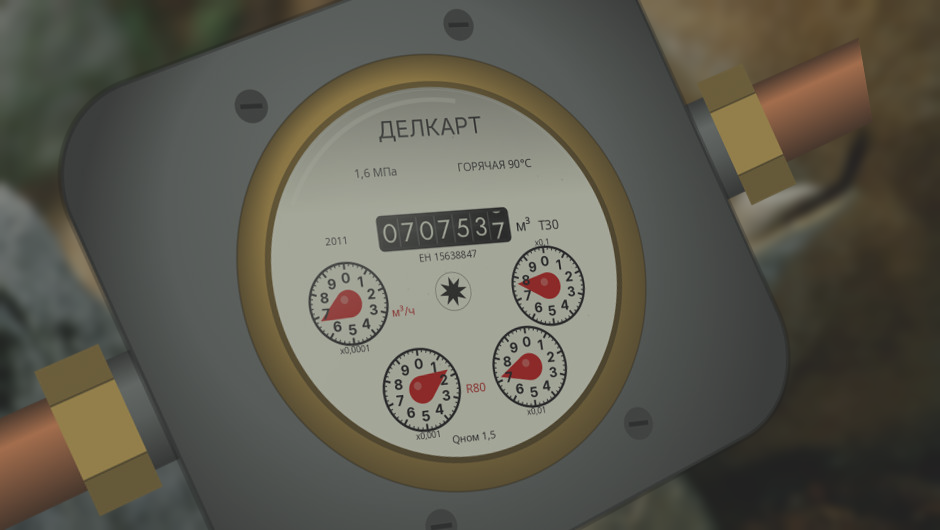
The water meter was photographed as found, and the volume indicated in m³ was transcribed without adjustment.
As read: 707536.7716 m³
